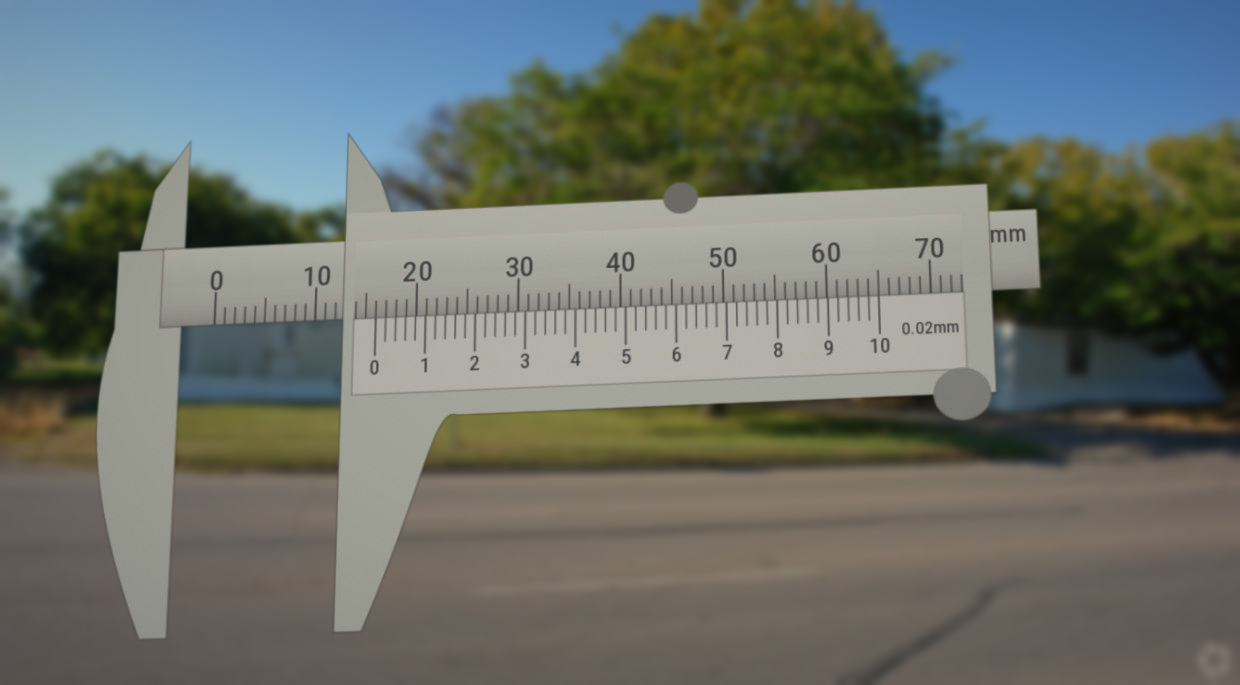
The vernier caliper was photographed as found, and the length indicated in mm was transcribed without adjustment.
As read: 16.0 mm
